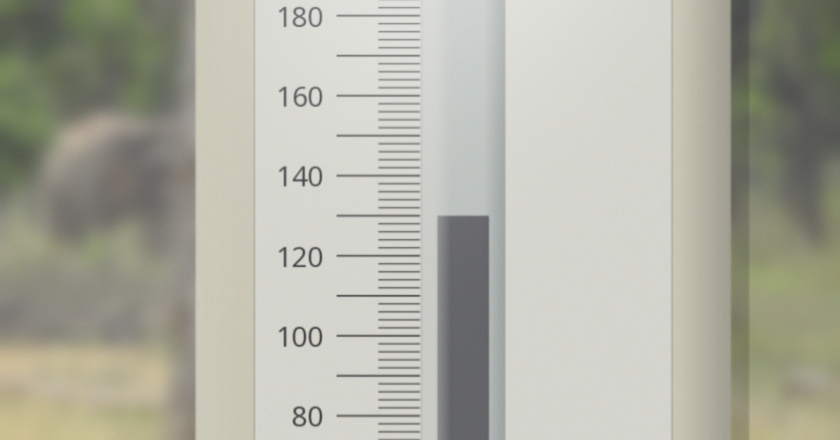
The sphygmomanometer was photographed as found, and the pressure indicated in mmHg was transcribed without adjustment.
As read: 130 mmHg
